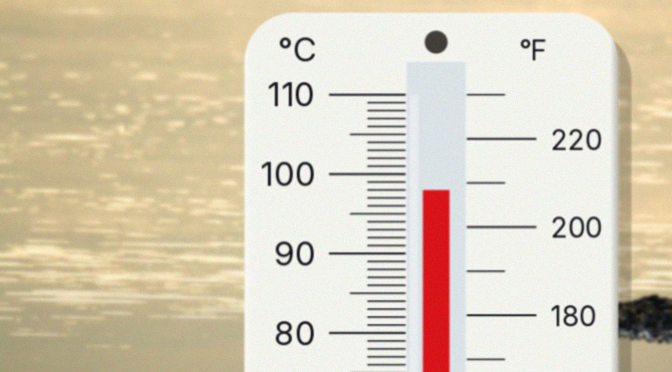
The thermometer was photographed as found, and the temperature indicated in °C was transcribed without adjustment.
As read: 98 °C
